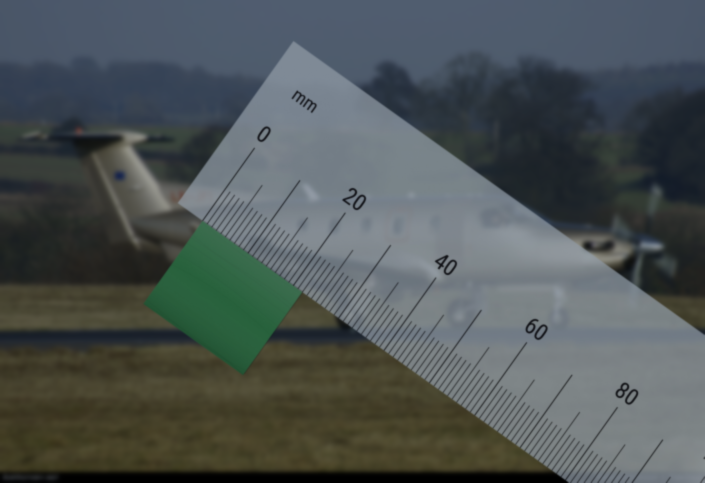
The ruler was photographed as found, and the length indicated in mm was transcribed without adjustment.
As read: 22 mm
